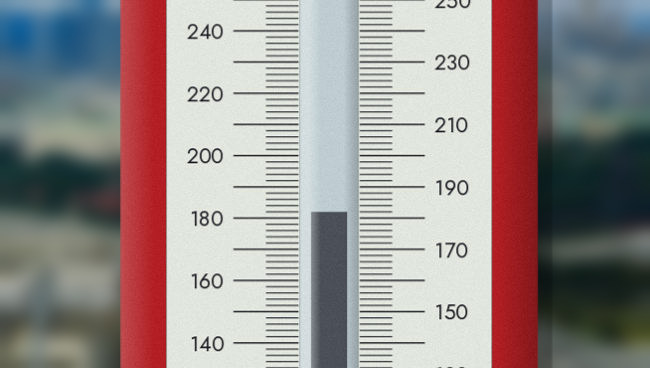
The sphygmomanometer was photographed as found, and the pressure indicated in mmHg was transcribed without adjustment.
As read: 182 mmHg
